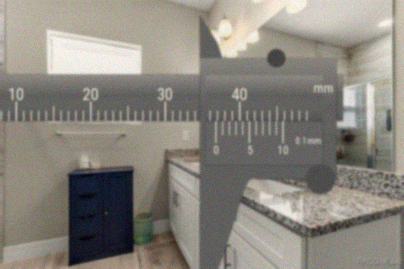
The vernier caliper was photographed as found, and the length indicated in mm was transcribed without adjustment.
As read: 36.8 mm
